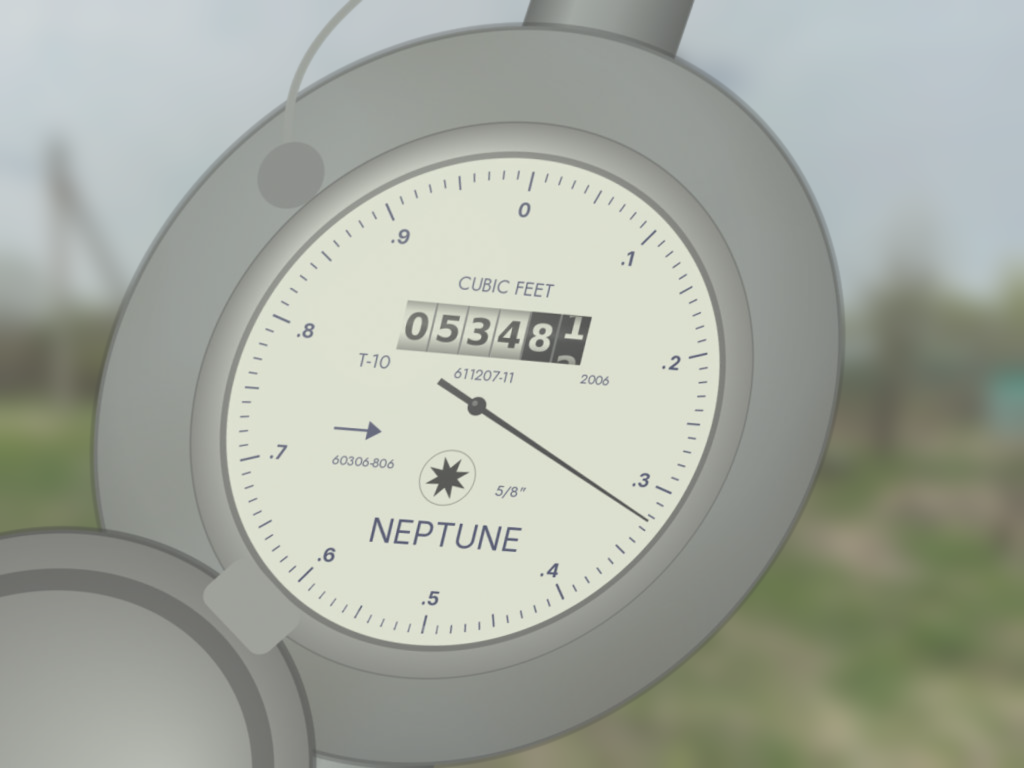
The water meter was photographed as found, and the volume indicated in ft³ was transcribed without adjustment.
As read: 53481.32 ft³
